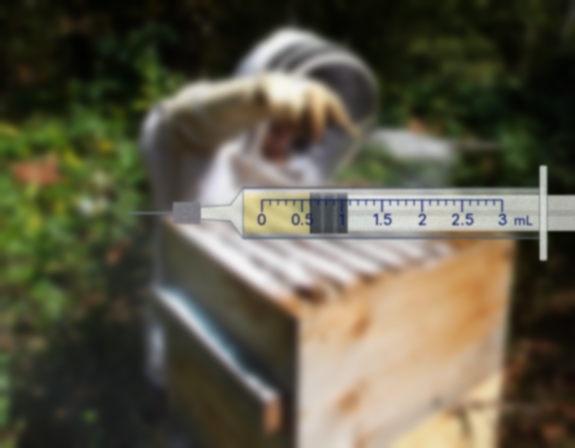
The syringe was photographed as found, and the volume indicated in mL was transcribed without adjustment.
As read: 0.6 mL
